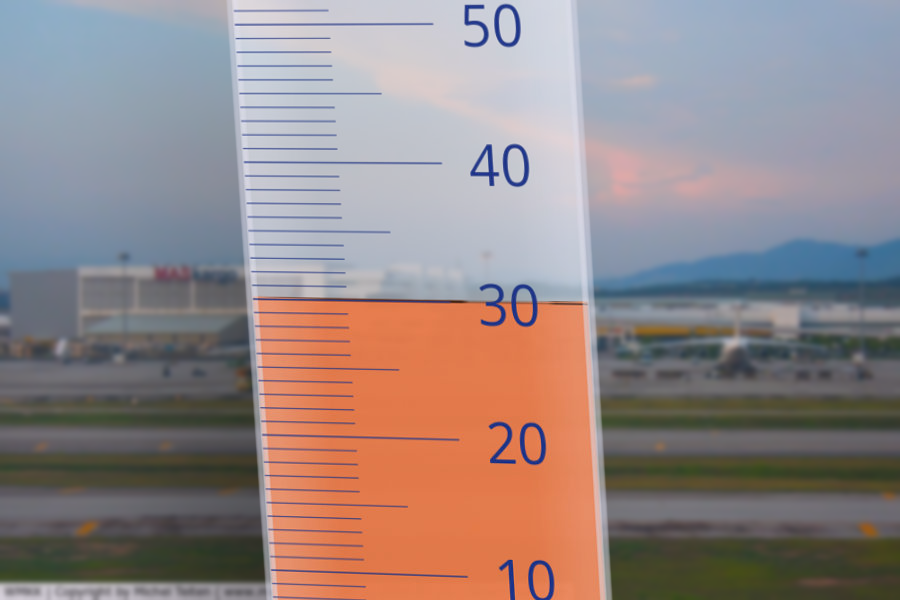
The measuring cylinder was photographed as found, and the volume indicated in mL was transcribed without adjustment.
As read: 30 mL
